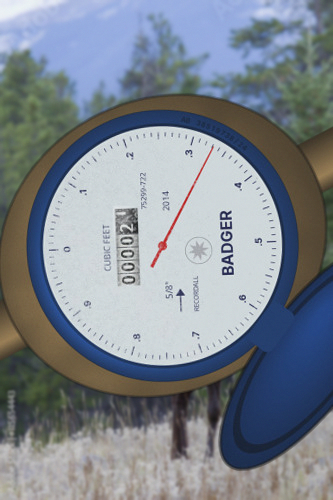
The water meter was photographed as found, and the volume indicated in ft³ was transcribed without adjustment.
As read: 21.33 ft³
